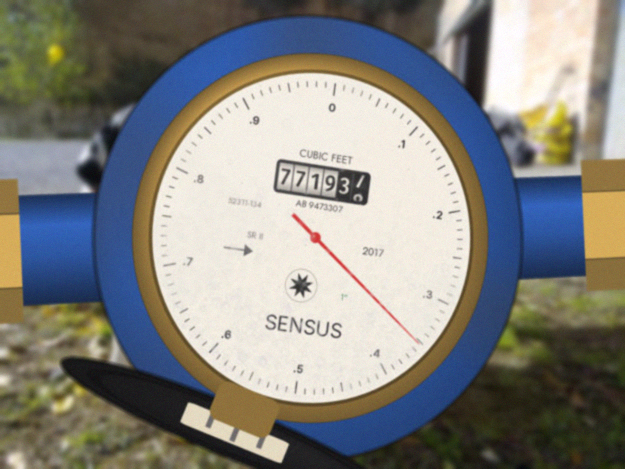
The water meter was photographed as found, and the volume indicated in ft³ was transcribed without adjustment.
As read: 771937.35 ft³
